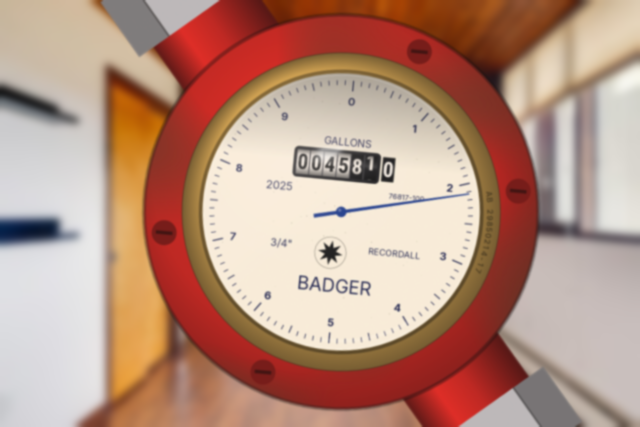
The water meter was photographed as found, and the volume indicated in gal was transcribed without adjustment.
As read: 45812.1 gal
